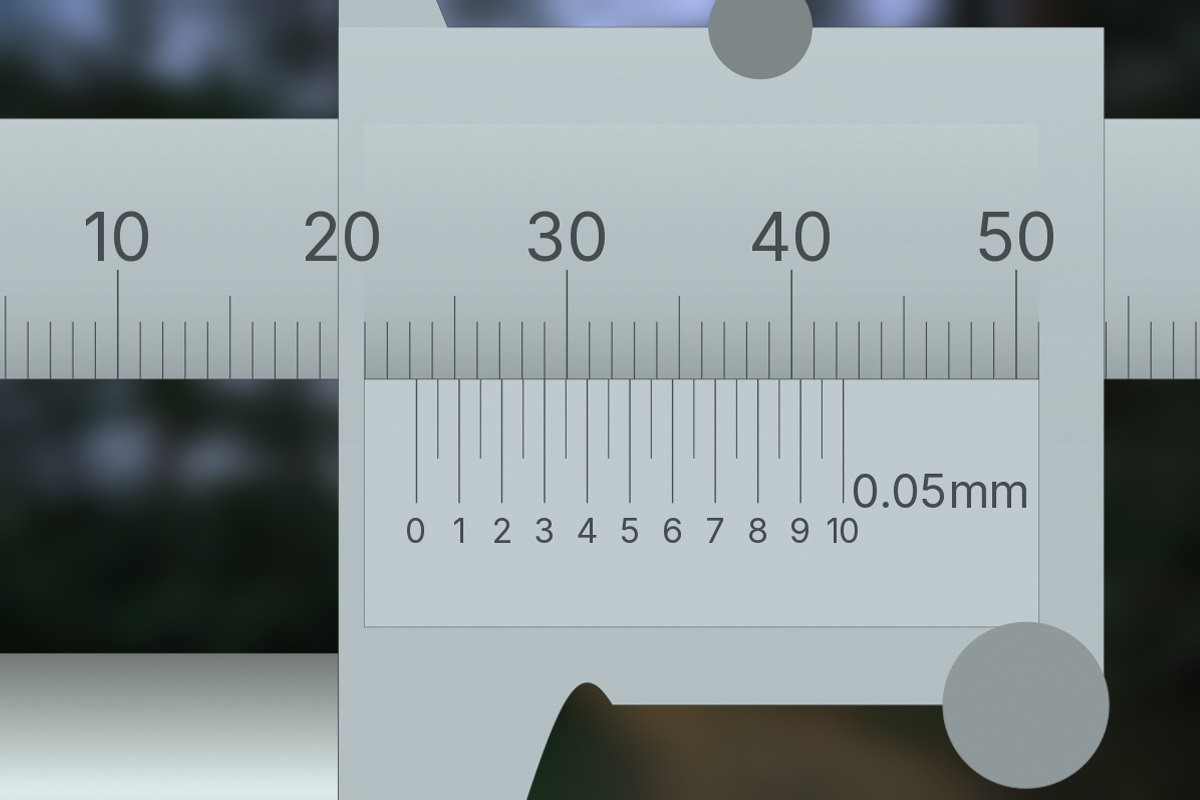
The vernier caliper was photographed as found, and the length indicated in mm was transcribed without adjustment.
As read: 23.3 mm
